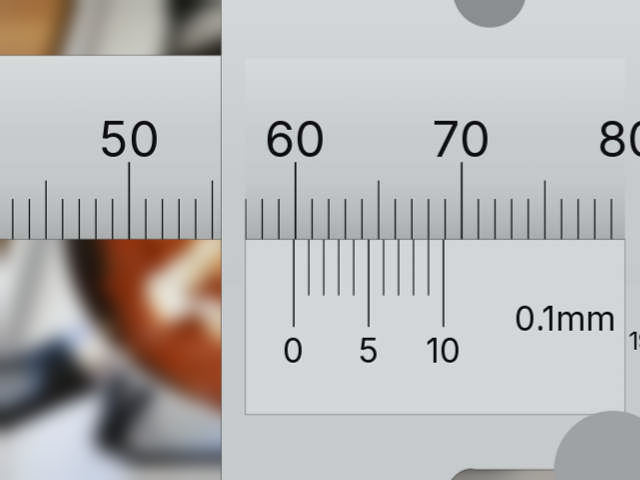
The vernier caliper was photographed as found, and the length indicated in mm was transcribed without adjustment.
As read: 59.9 mm
